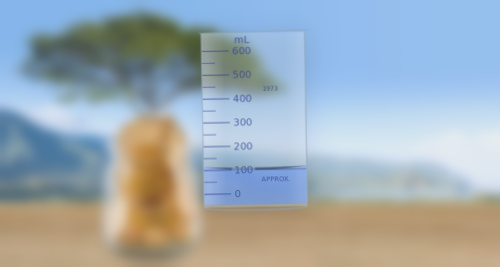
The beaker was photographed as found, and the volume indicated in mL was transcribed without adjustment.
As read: 100 mL
